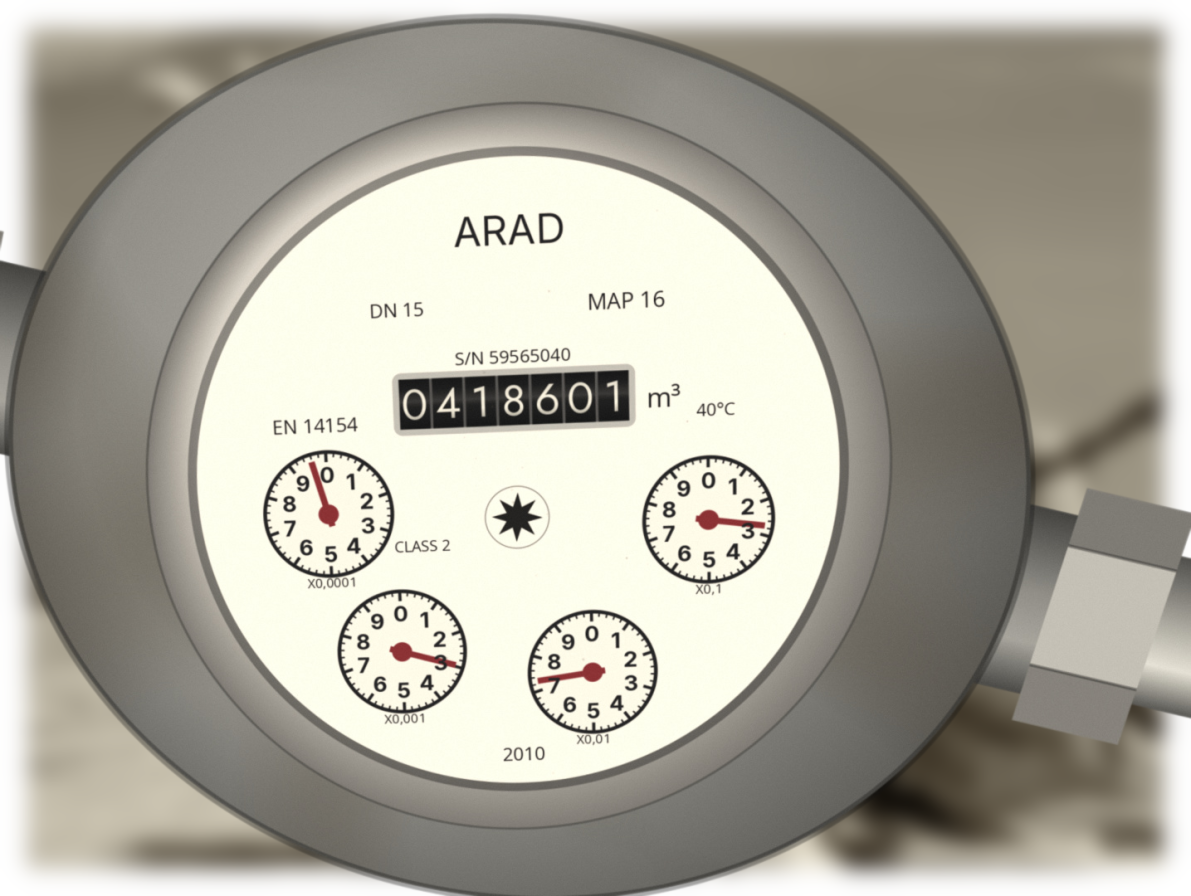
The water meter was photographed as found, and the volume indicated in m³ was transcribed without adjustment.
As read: 418601.2729 m³
